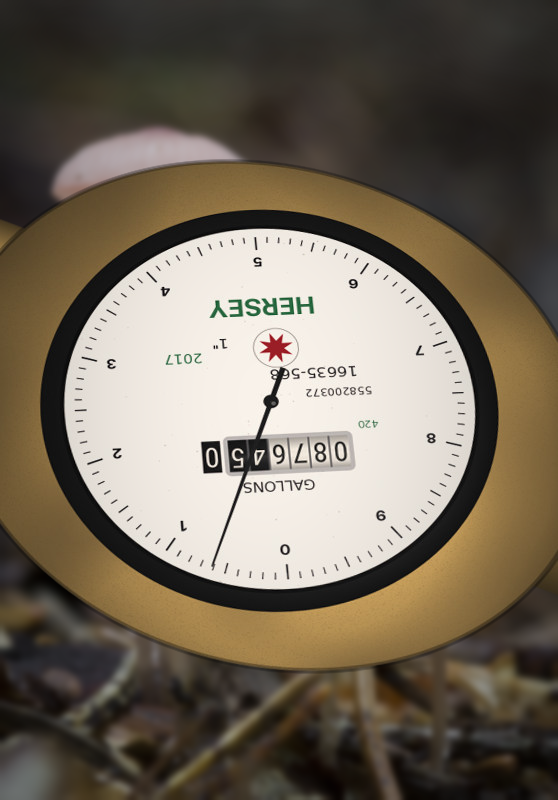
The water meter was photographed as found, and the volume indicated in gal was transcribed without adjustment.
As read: 876450.6 gal
